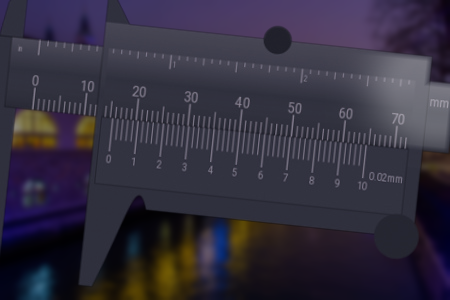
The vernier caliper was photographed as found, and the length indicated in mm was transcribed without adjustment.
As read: 15.5 mm
